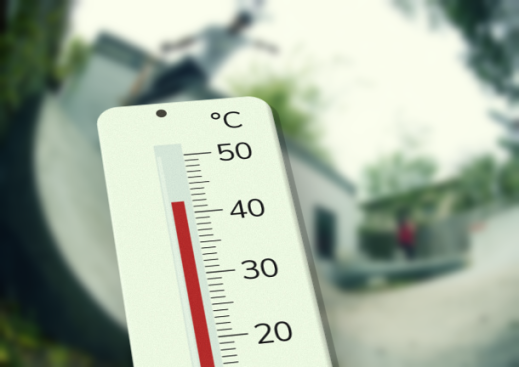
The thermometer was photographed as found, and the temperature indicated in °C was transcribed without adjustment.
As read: 42 °C
